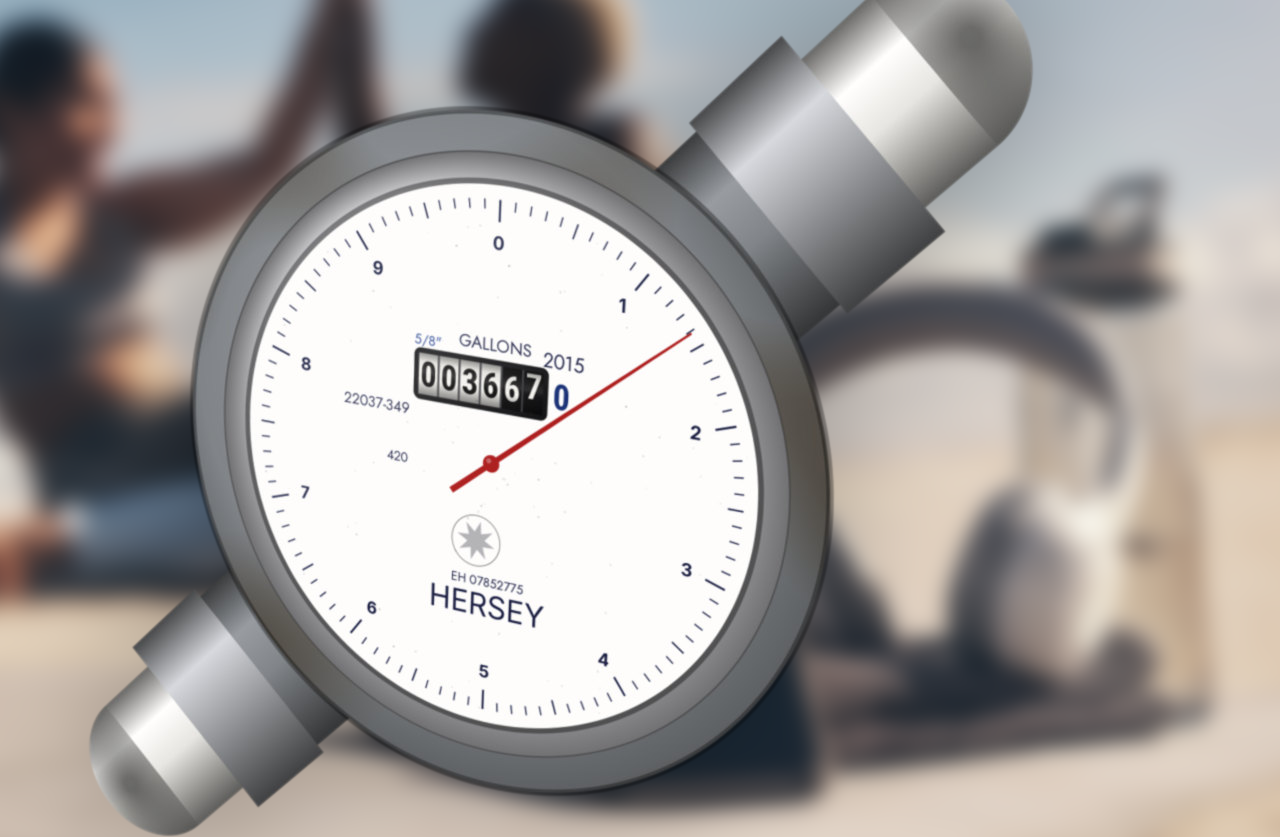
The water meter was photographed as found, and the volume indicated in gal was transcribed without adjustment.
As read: 36671.4 gal
